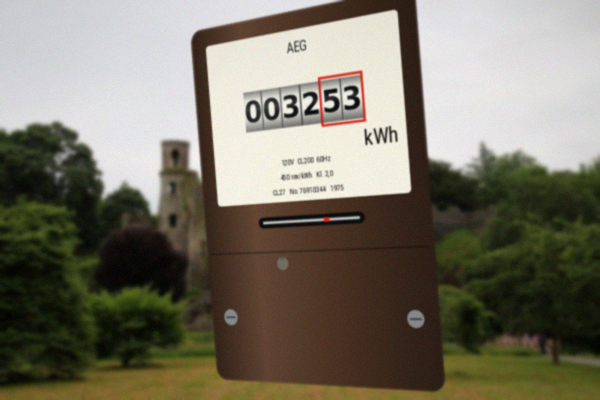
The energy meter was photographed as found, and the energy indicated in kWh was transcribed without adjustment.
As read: 32.53 kWh
